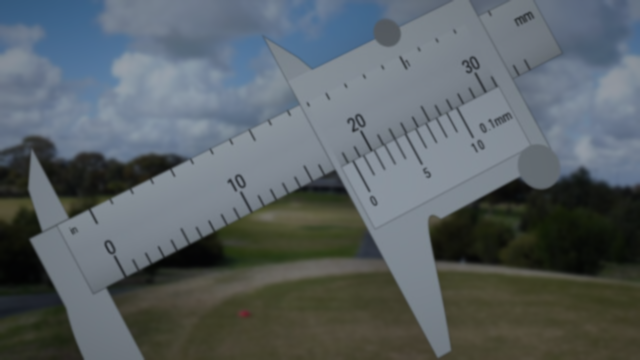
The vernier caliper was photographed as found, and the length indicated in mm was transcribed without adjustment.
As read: 18.4 mm
